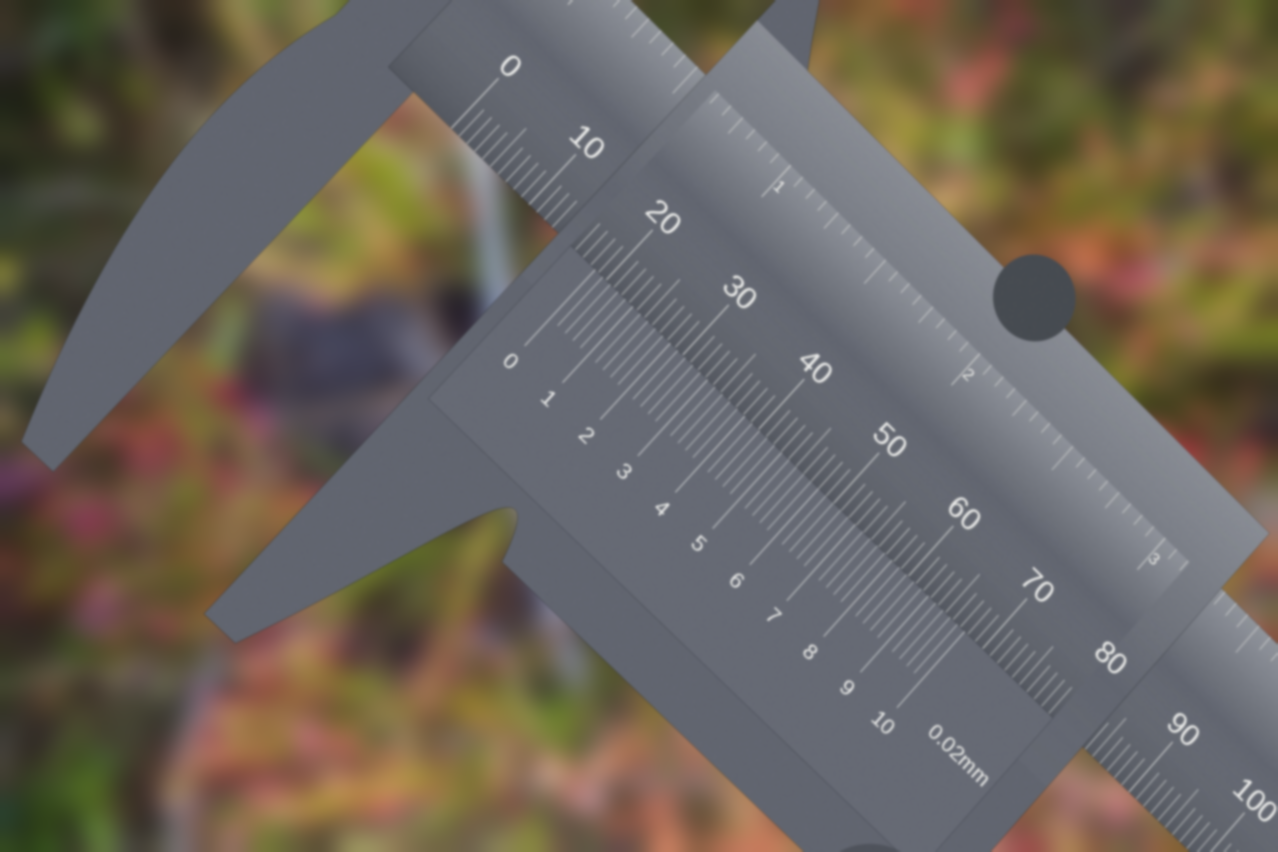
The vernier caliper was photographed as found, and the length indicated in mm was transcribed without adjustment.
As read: 18.6 mm
